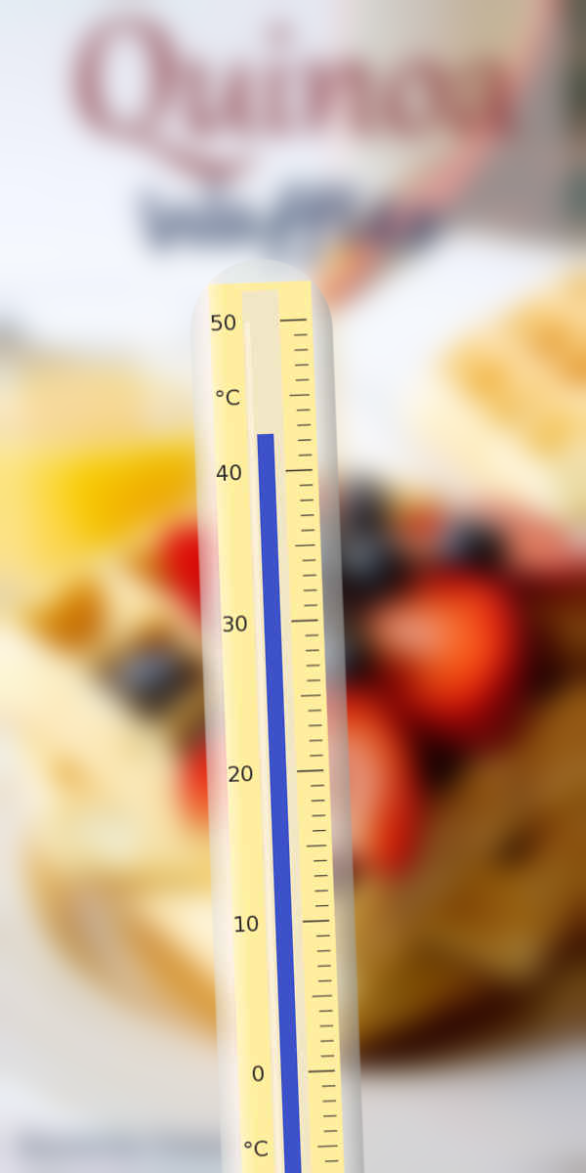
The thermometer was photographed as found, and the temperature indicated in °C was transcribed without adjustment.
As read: 42.5 °C
